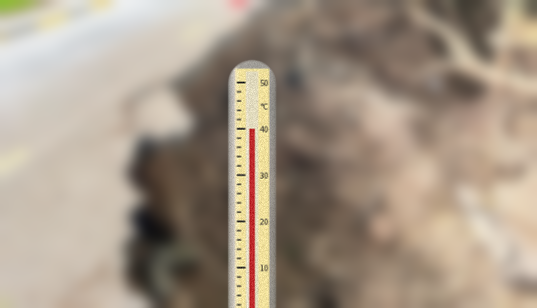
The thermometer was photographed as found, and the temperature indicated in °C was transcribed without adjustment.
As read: 40 °C
